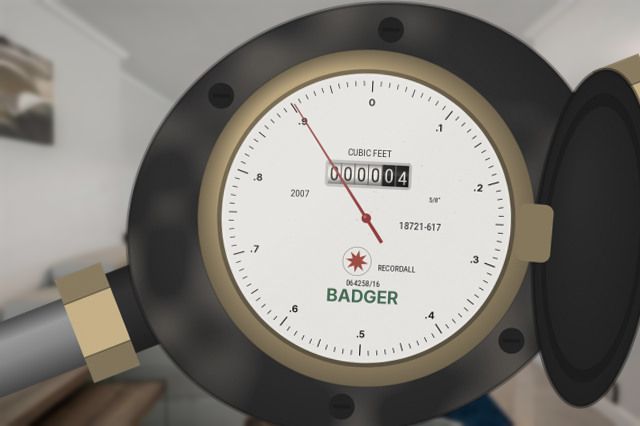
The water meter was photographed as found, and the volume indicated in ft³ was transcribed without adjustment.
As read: 3.90 ft³
